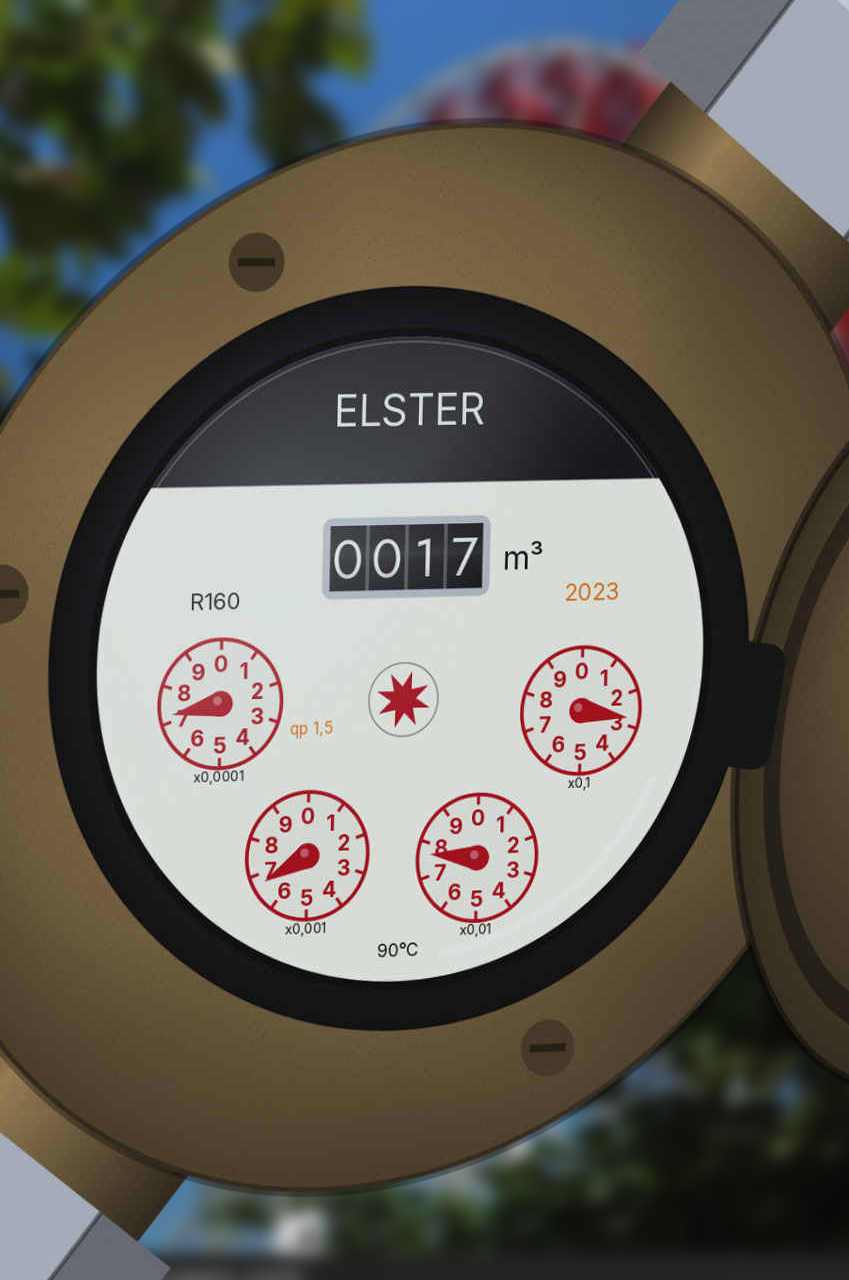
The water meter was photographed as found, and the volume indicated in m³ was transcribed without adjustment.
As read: 17.2767 m³
